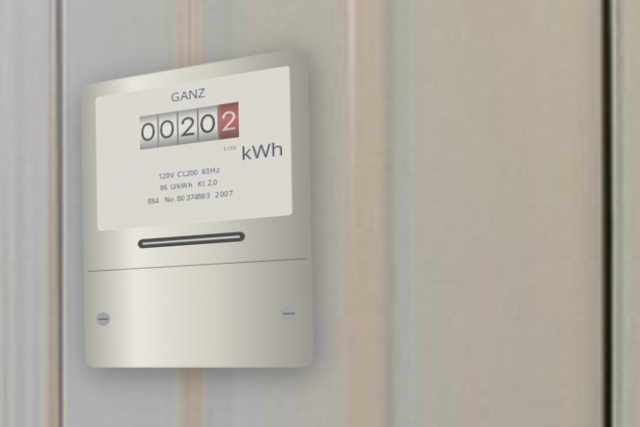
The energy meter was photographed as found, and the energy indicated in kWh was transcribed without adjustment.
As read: 20.2 kWh
